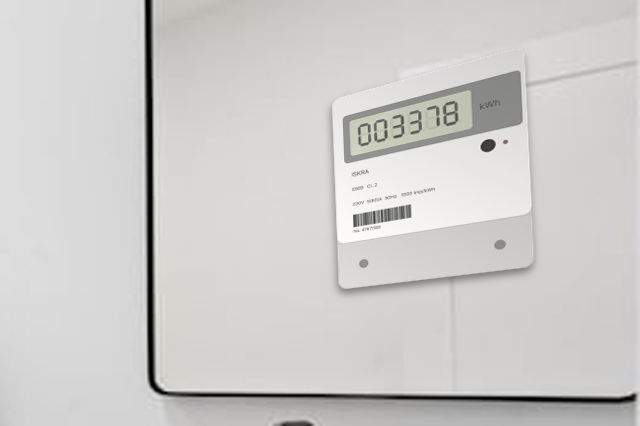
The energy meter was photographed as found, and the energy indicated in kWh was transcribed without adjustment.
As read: 3378 kWh
